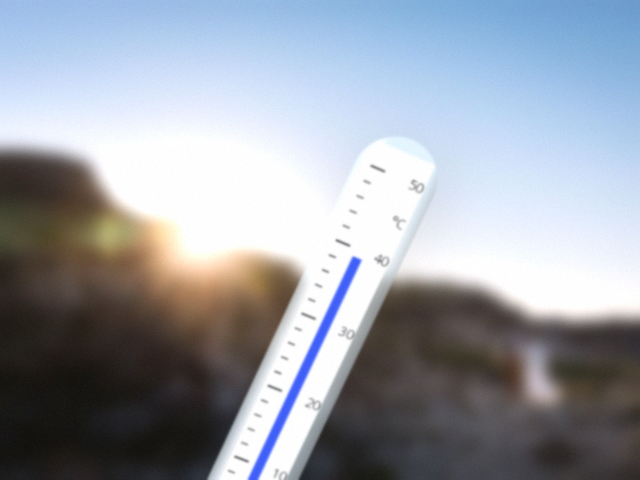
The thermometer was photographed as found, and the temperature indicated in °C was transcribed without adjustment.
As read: 39 °C
